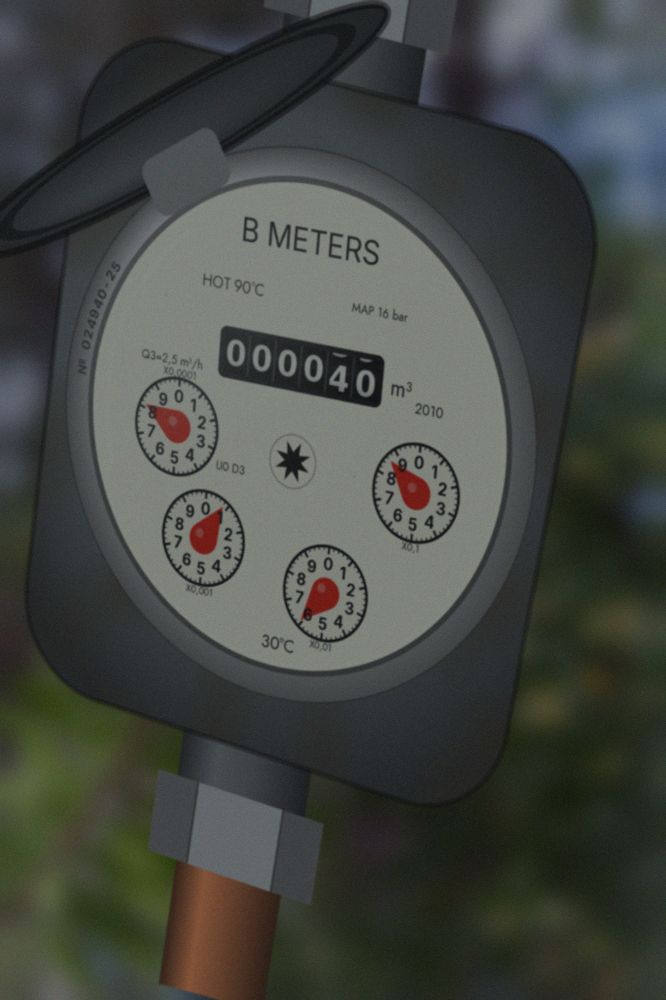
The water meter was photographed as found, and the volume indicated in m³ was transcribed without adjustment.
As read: 39.8608 m³
